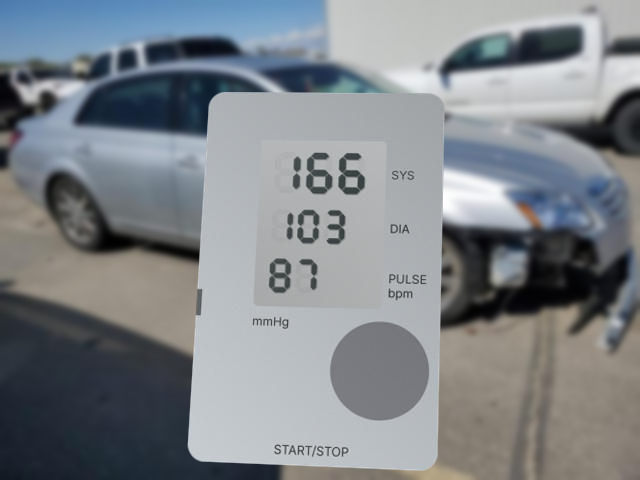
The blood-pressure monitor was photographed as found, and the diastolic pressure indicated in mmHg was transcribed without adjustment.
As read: 103 mmHg
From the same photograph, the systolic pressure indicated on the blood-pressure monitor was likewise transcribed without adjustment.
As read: 166 mmHg
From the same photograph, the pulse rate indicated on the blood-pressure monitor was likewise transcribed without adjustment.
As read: 87 bpm
